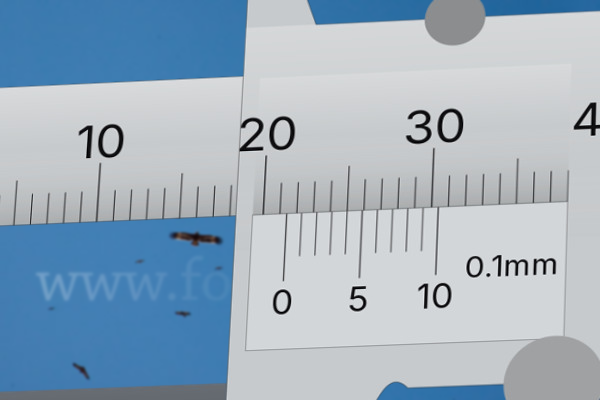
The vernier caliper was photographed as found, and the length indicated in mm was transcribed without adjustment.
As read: 21.4 mm
